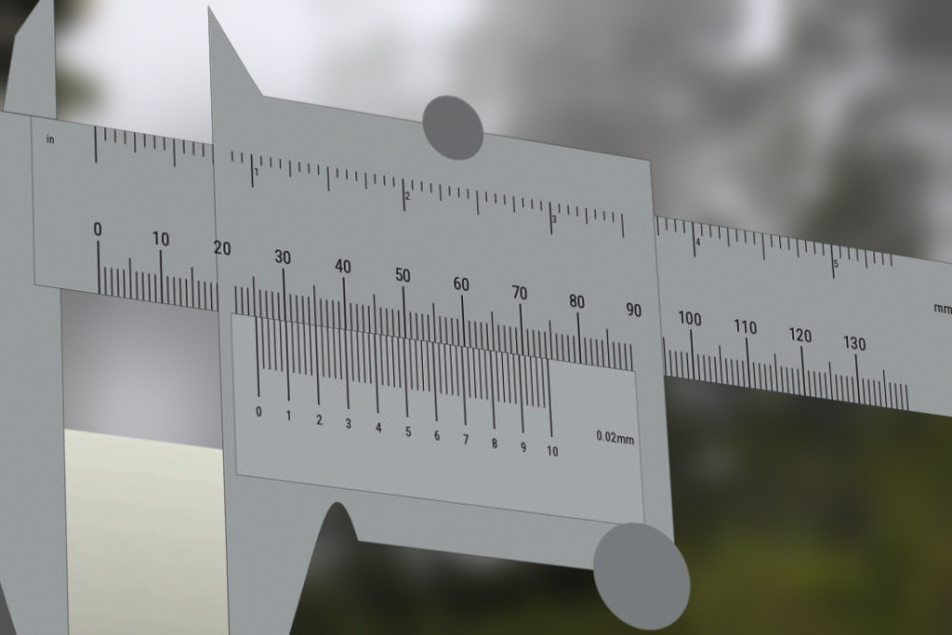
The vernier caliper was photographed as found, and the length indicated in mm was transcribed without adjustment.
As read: 25.2 mm
